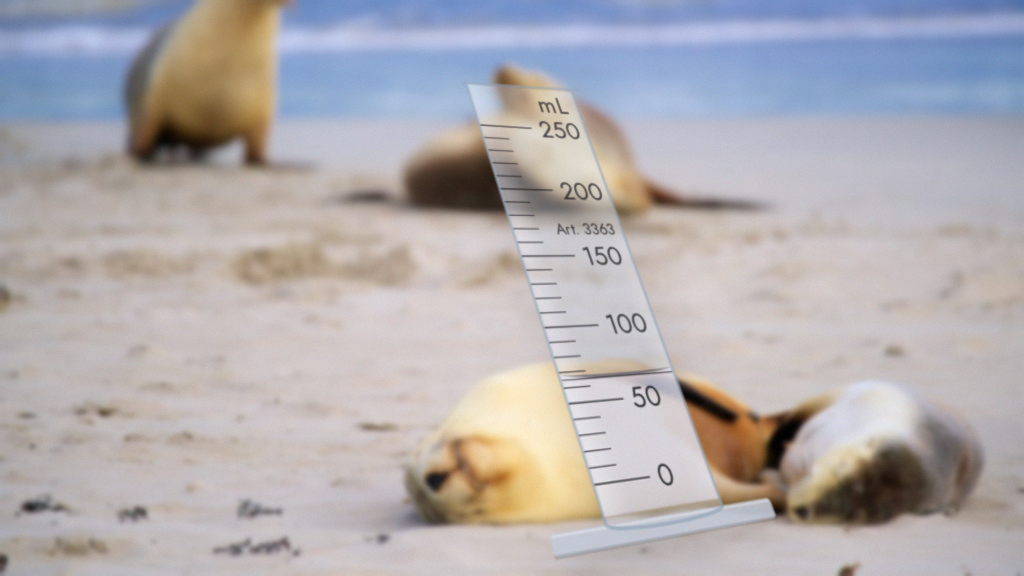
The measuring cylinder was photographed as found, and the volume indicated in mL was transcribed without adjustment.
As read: 65 mL
